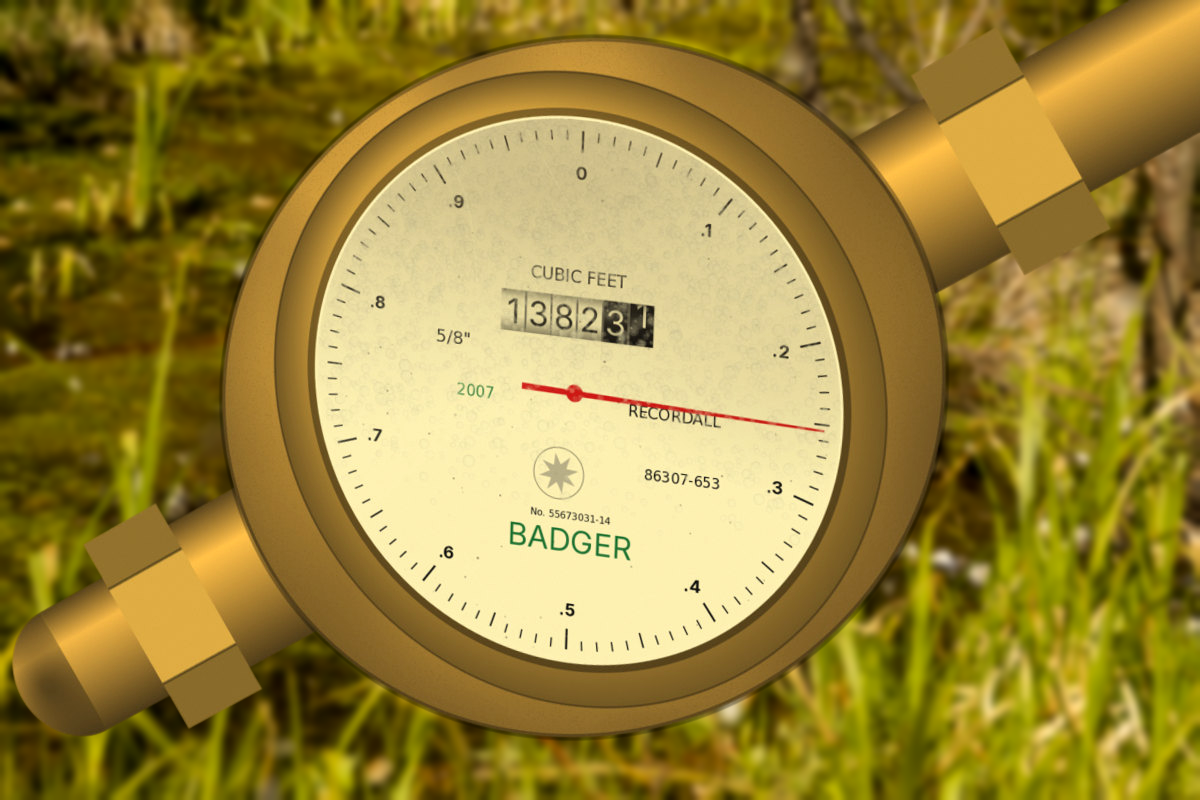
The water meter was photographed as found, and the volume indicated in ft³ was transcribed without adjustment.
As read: 138231.25 ft³
